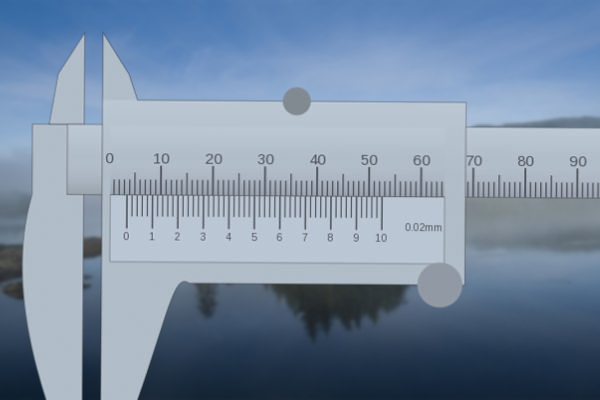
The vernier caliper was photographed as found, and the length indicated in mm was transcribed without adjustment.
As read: 3.5 mm
